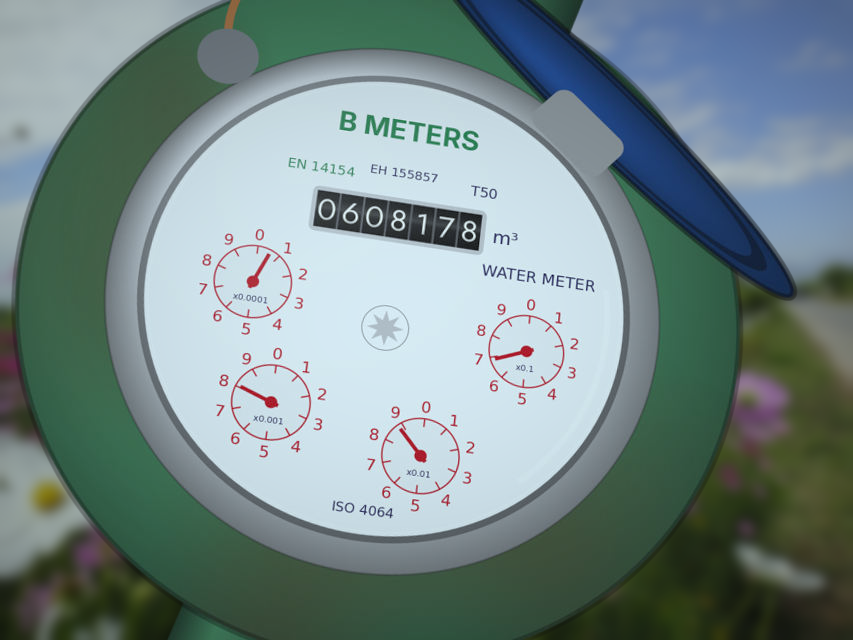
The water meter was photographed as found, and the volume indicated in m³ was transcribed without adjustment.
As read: 608178.6880 m³
